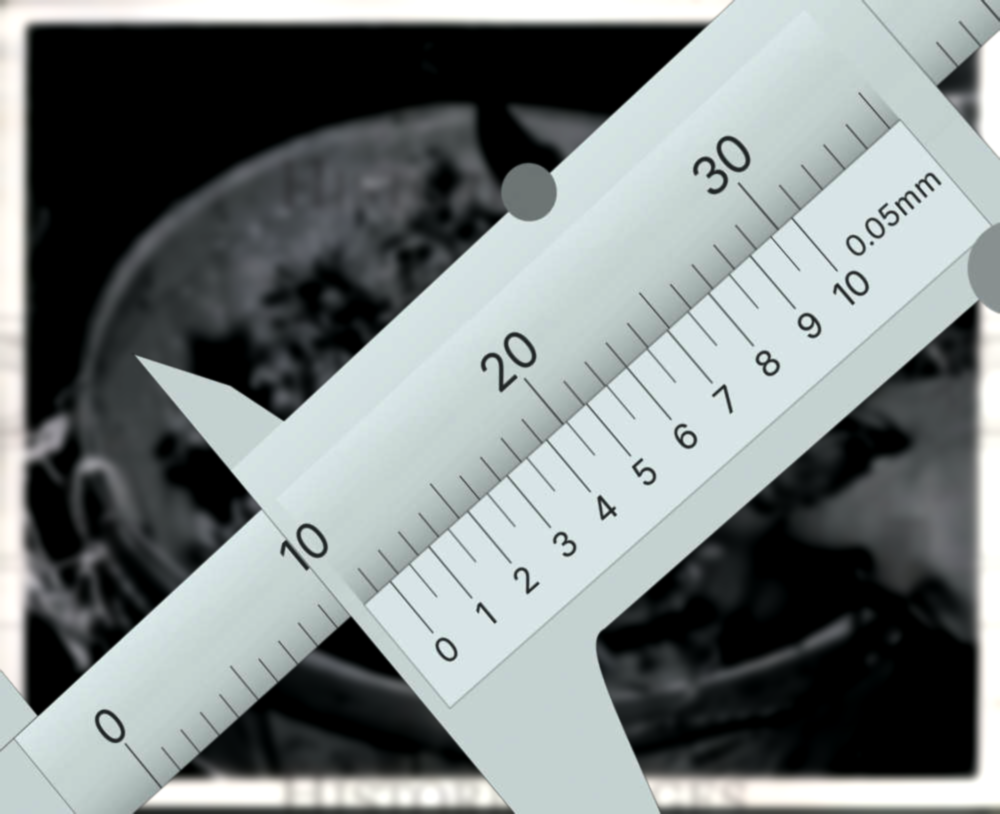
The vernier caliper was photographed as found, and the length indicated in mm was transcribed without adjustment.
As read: 11.6 mm
